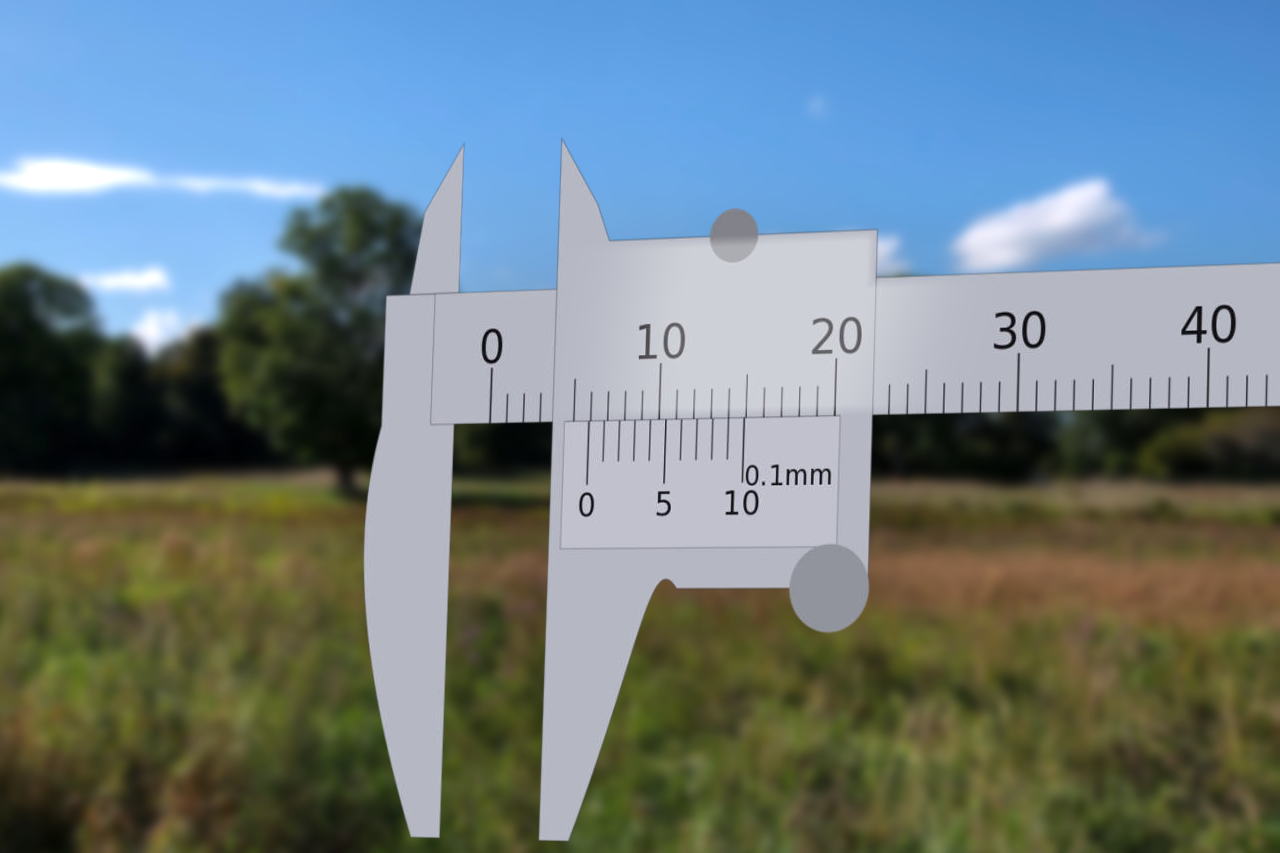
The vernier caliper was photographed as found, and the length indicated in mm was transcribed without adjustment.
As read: 5.9 mm
